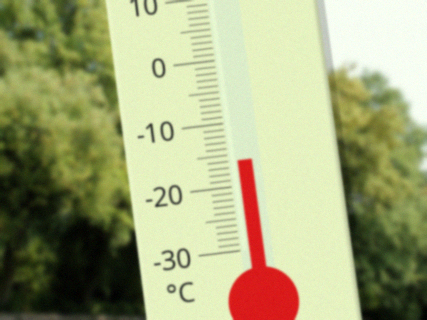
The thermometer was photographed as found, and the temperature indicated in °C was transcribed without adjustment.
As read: -16 °C
